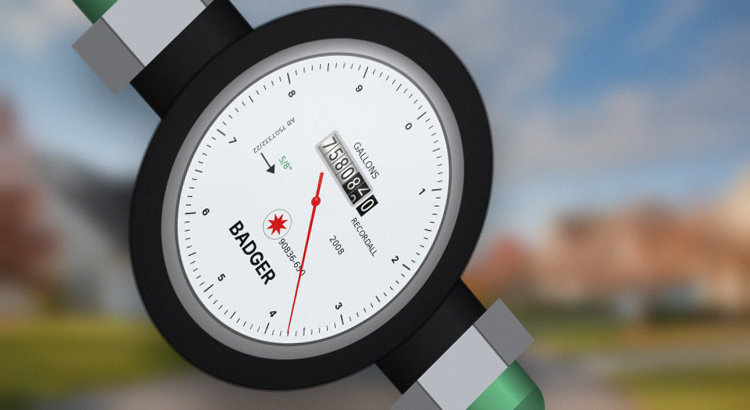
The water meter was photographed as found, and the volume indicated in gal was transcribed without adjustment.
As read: 7580823.7 gal
